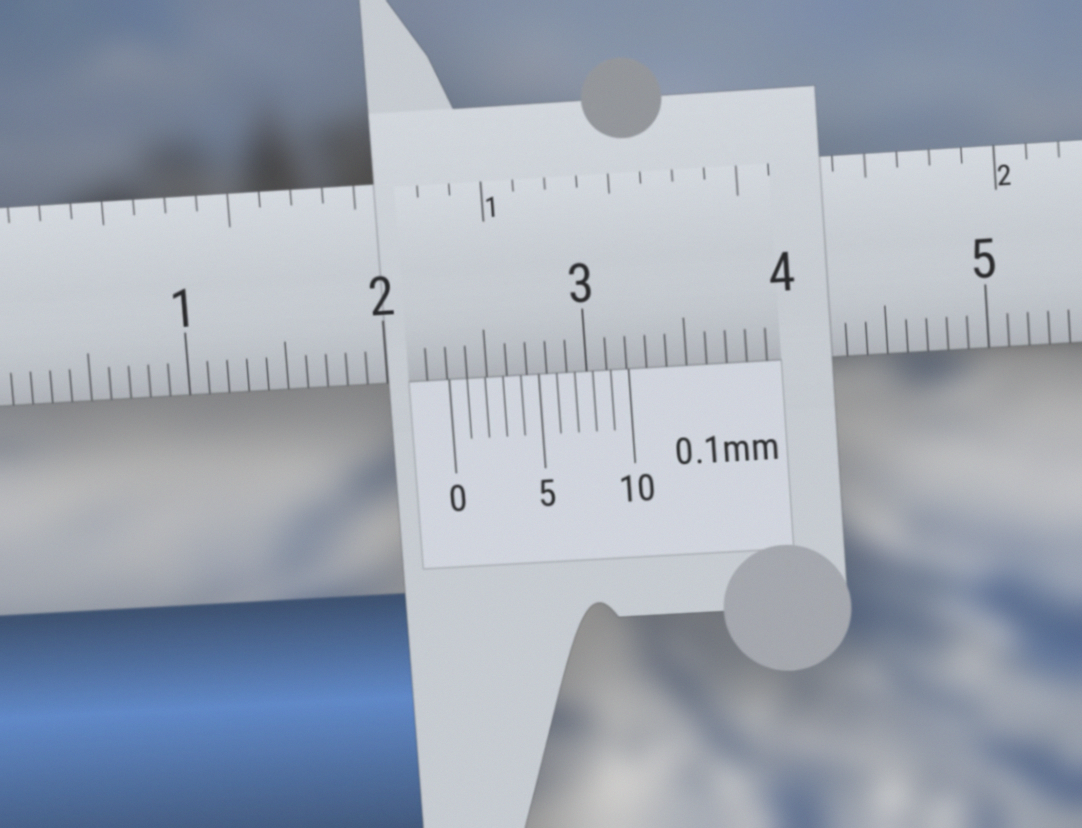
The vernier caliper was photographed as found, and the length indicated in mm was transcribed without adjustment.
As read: 23.1 mm
